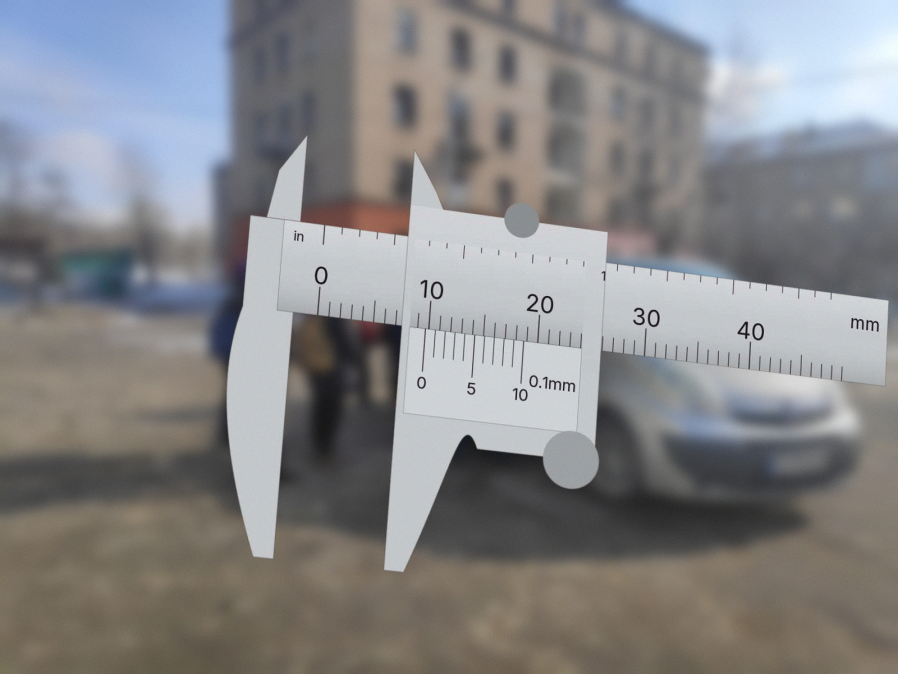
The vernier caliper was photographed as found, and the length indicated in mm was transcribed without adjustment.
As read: 9.7 mm
